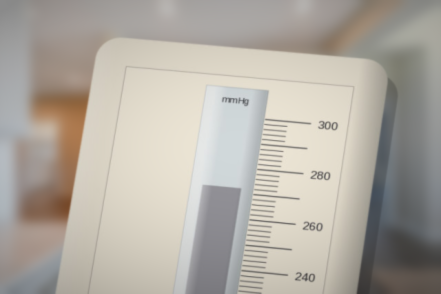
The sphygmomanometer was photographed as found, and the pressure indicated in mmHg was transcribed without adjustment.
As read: 272 mmHg
